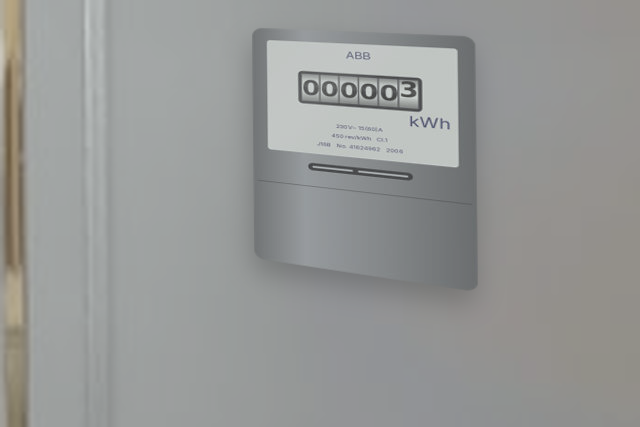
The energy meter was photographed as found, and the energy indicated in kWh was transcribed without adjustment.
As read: 3 kWh
